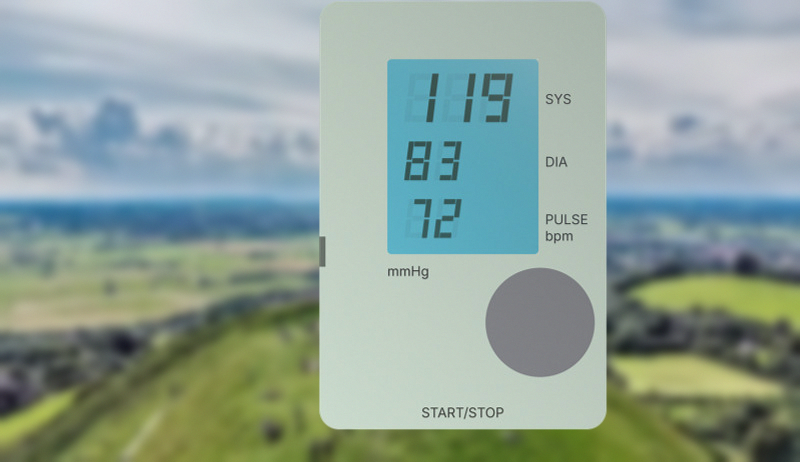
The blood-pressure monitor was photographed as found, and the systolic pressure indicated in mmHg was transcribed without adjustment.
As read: 119 mmHg
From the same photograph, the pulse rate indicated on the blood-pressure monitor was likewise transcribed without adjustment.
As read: 72 bpm
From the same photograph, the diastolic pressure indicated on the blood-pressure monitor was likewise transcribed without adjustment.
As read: 83 mmHg
